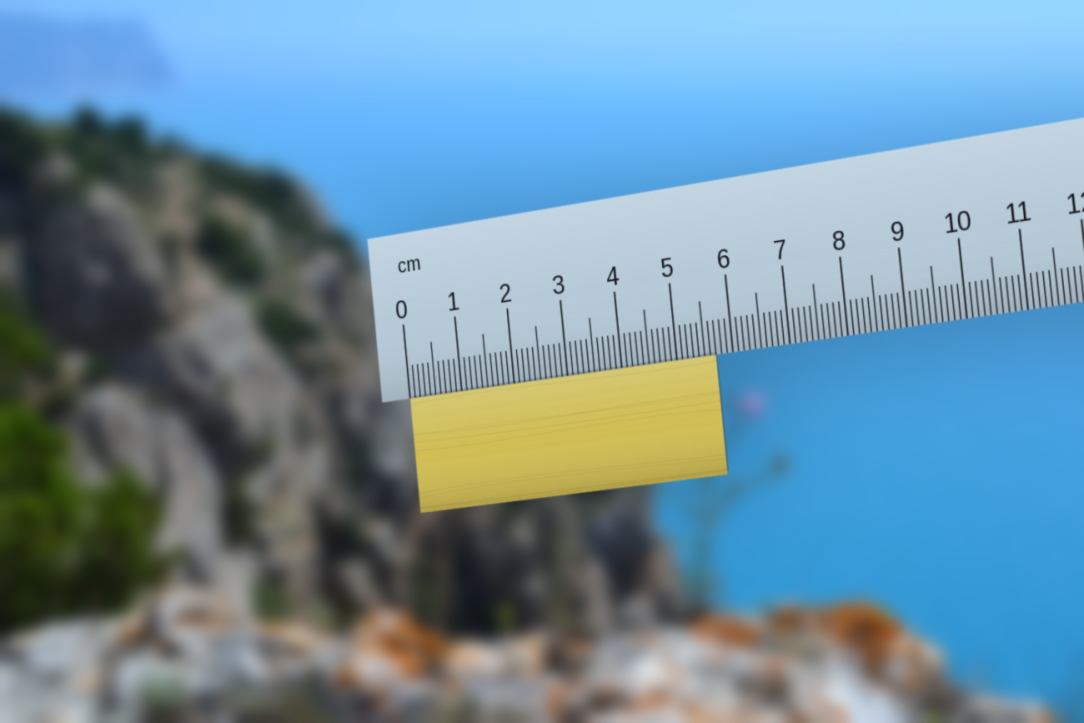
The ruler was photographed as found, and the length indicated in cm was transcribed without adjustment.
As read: 5.7 cm
